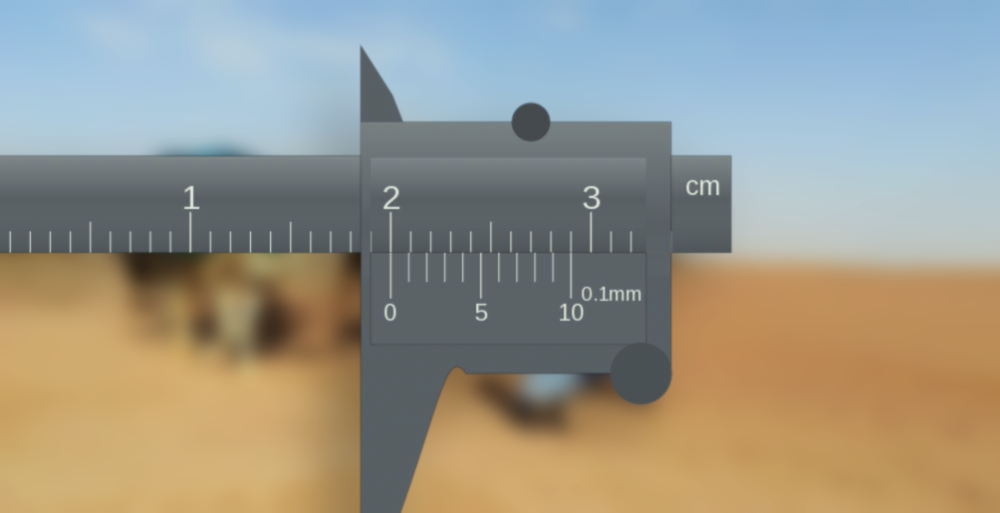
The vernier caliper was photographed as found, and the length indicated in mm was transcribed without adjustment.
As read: 20.0 mm
